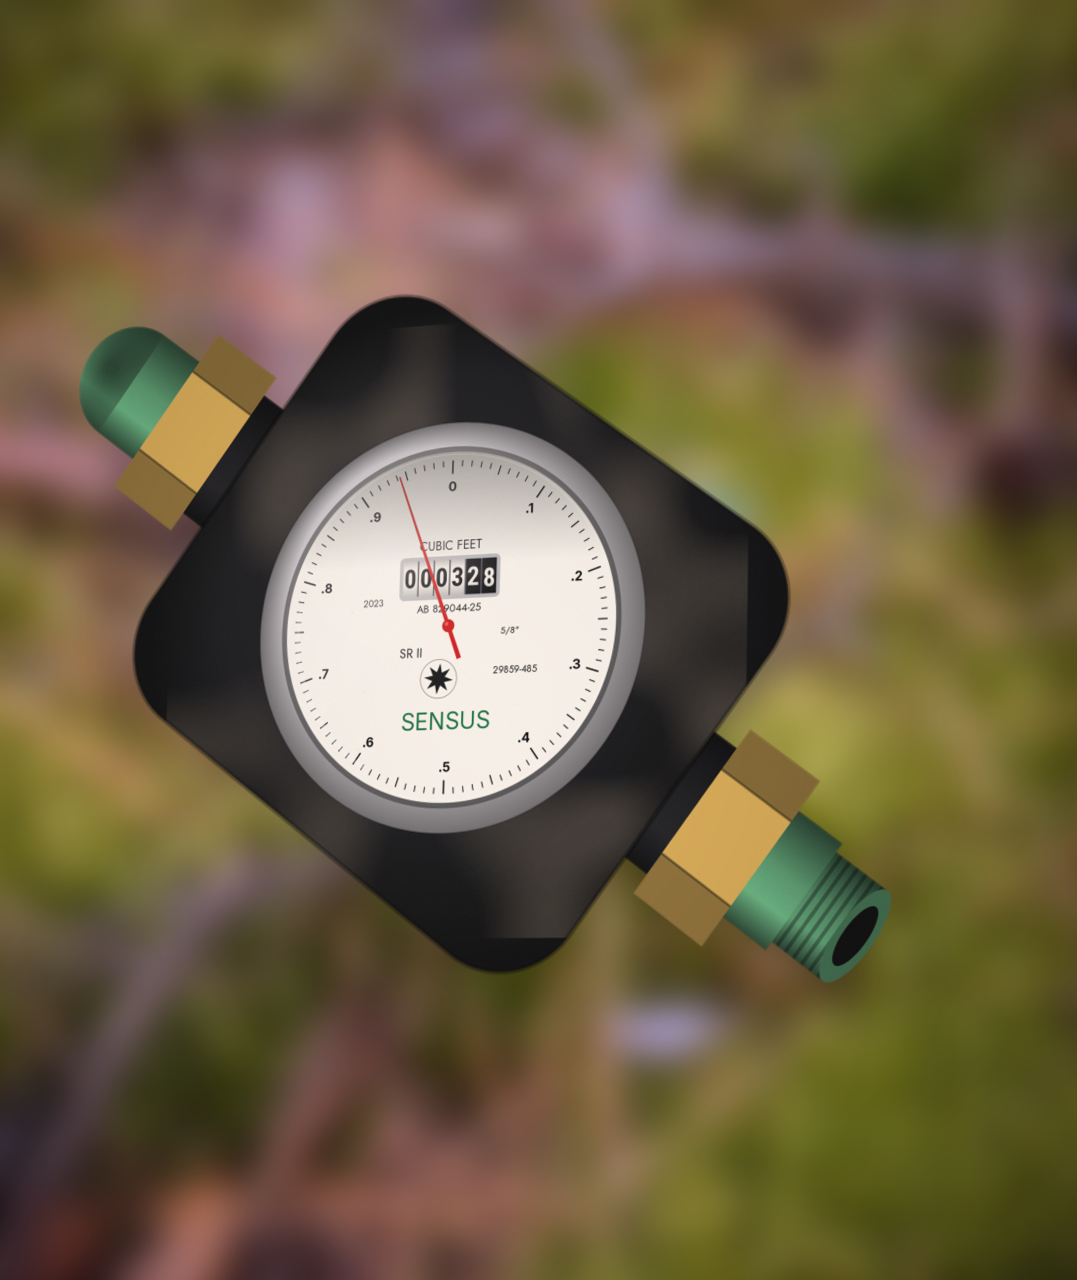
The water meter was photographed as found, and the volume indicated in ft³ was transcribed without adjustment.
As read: 327.94 ft³
